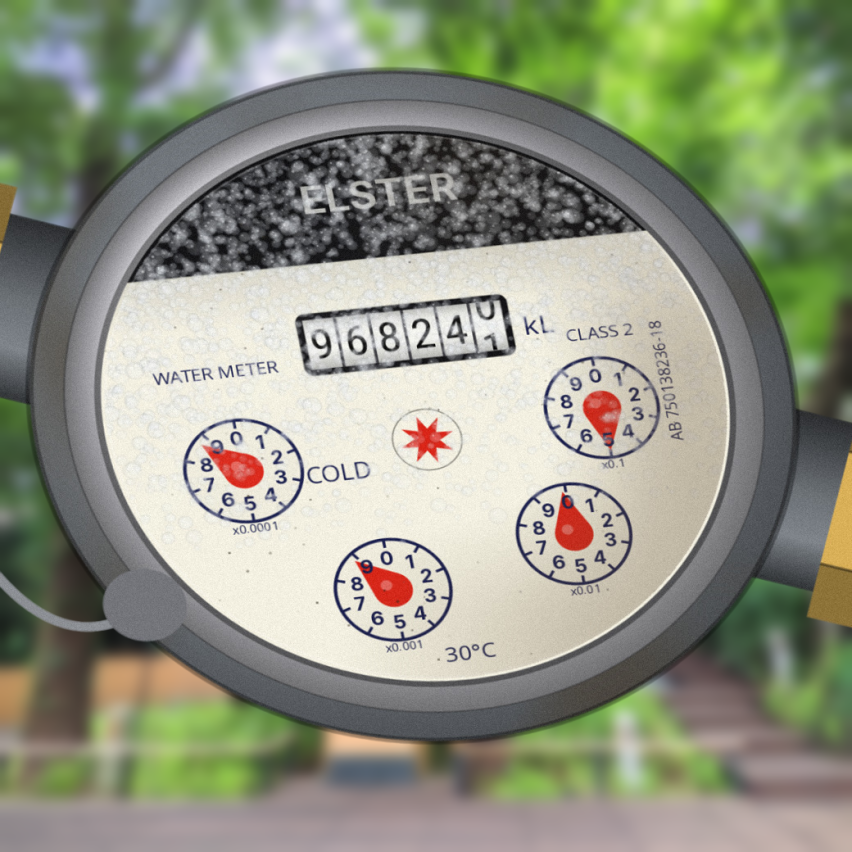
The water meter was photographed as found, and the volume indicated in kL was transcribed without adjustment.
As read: 968240.4988 kL
